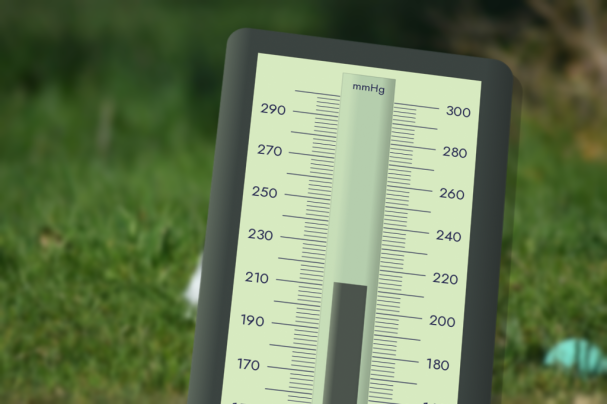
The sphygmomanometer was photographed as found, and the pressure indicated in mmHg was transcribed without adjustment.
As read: 212 mmHg
